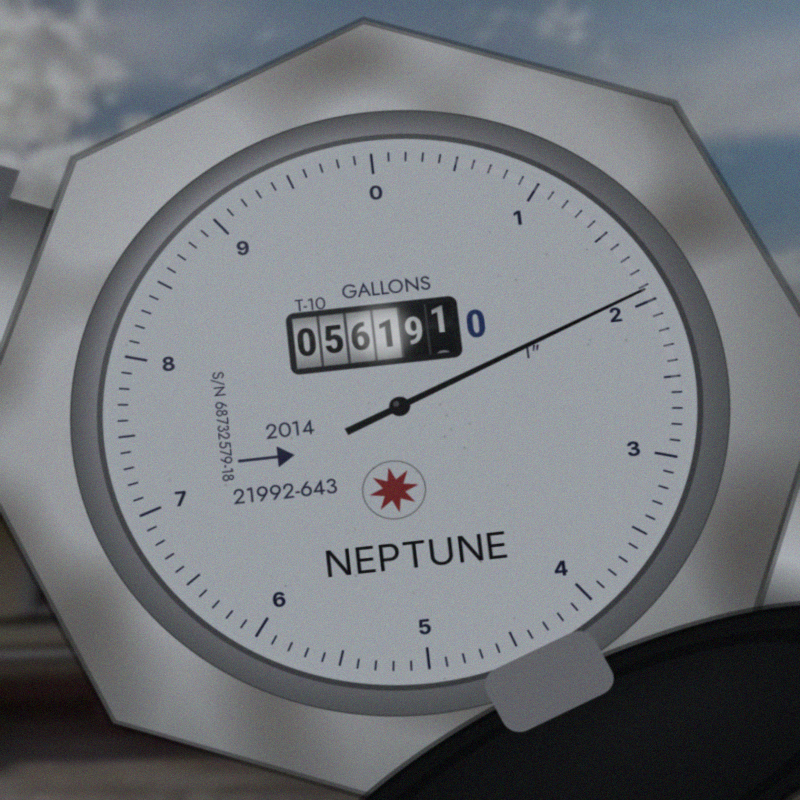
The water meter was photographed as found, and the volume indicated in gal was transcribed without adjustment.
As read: 561911.9 gal
